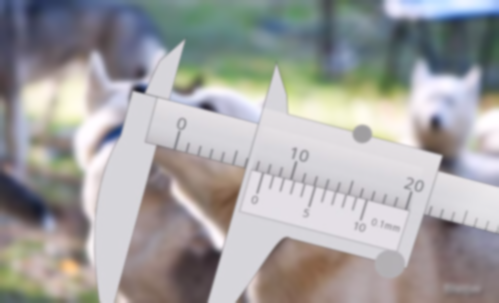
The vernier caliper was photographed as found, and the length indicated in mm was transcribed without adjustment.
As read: 7.6 mm
